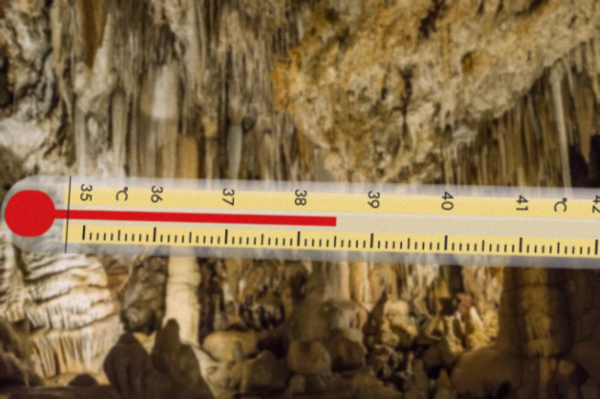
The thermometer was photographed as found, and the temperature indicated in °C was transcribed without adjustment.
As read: 38.5 °C
